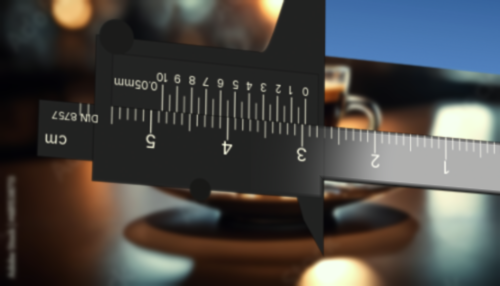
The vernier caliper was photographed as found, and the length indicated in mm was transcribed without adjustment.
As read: 29.6 mm
